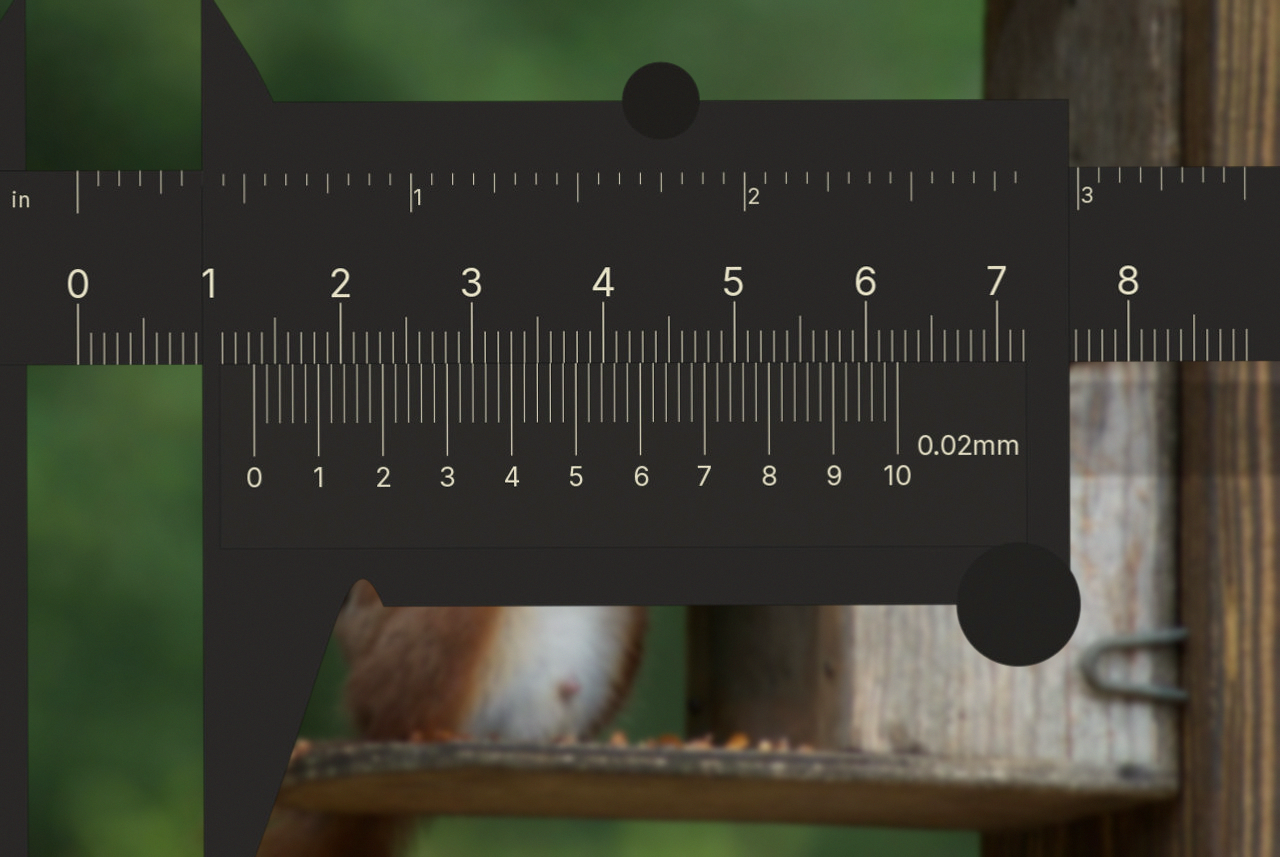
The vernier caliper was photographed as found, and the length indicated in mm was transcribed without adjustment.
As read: 13.4 mm
